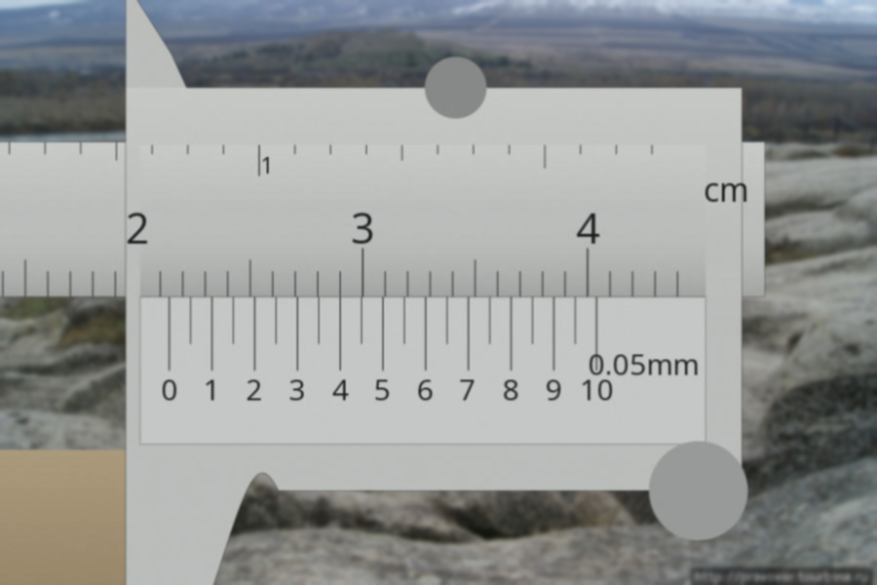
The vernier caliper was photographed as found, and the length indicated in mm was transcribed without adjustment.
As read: 21.4 mm
